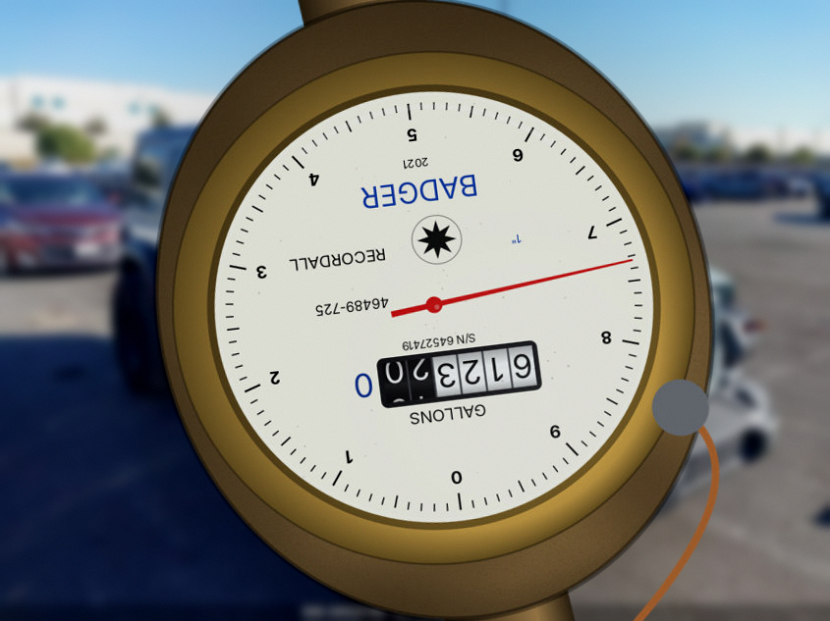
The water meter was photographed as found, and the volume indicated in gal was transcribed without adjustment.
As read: 6123197.3 gal
